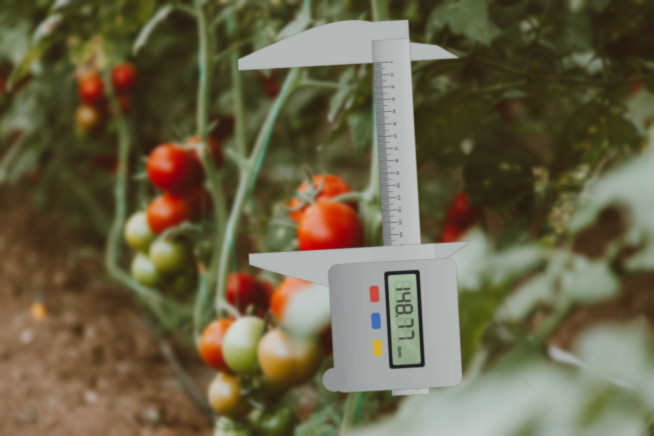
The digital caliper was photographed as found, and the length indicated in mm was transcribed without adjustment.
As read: 148.77 mm
